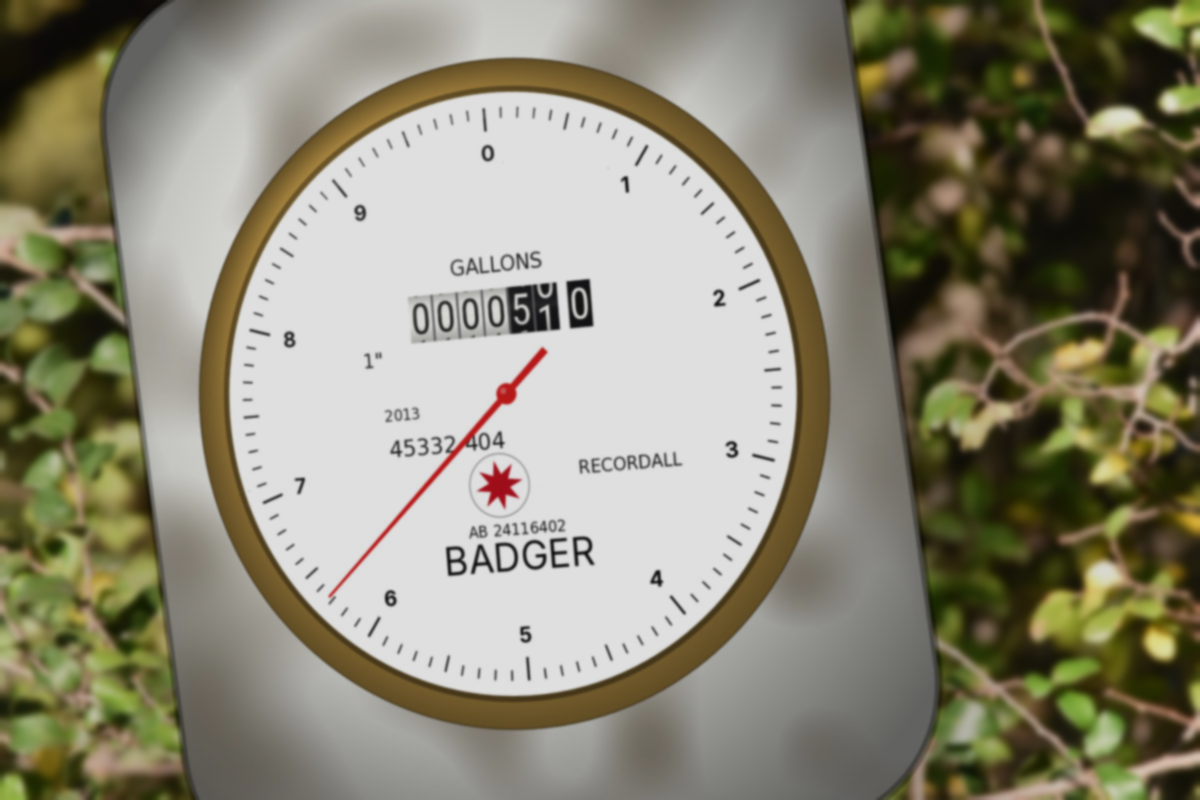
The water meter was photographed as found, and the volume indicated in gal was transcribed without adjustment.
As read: 506.3 gal
